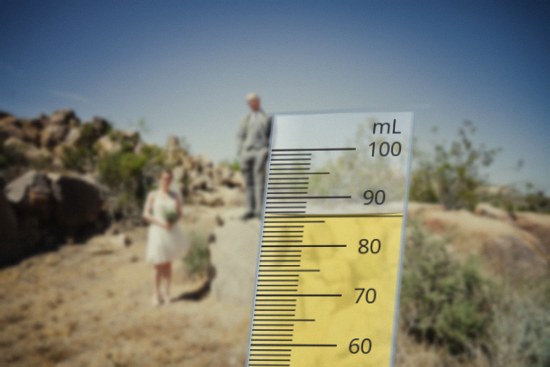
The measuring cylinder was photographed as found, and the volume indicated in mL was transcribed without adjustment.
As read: 86 mL
